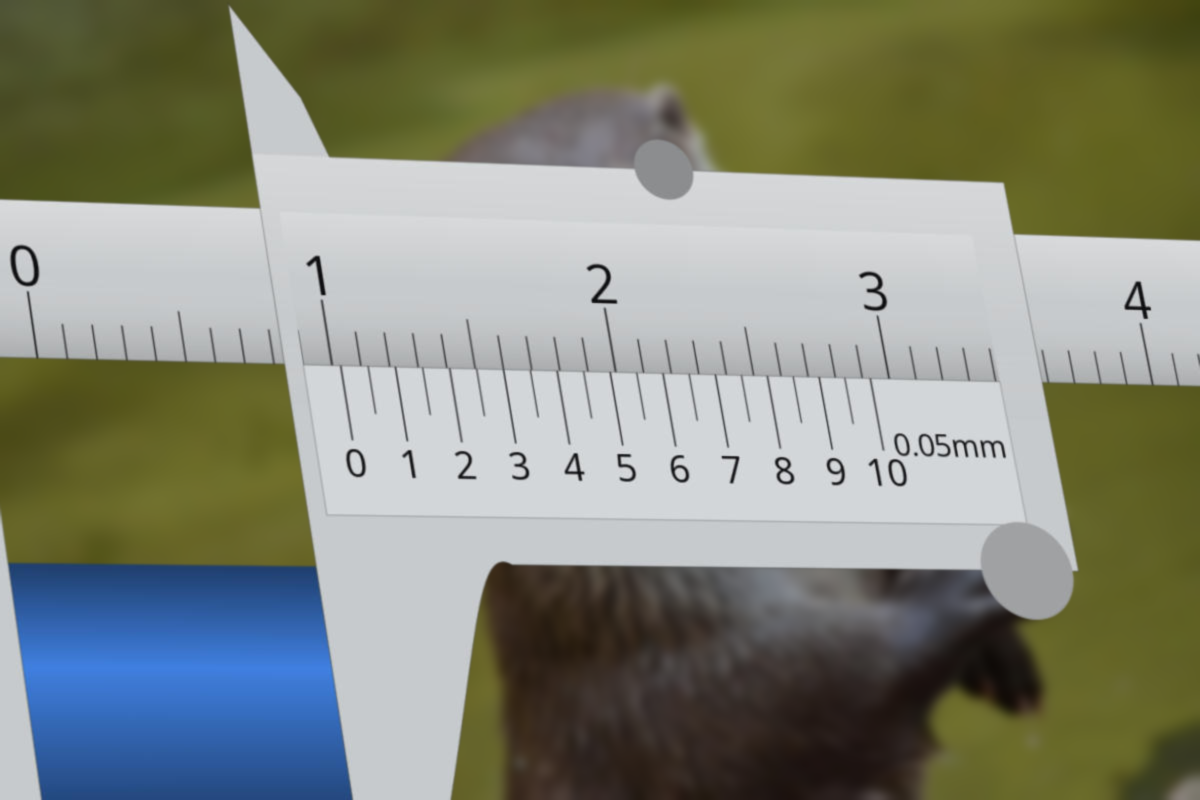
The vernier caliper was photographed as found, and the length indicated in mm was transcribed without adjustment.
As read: 10.3 mm
